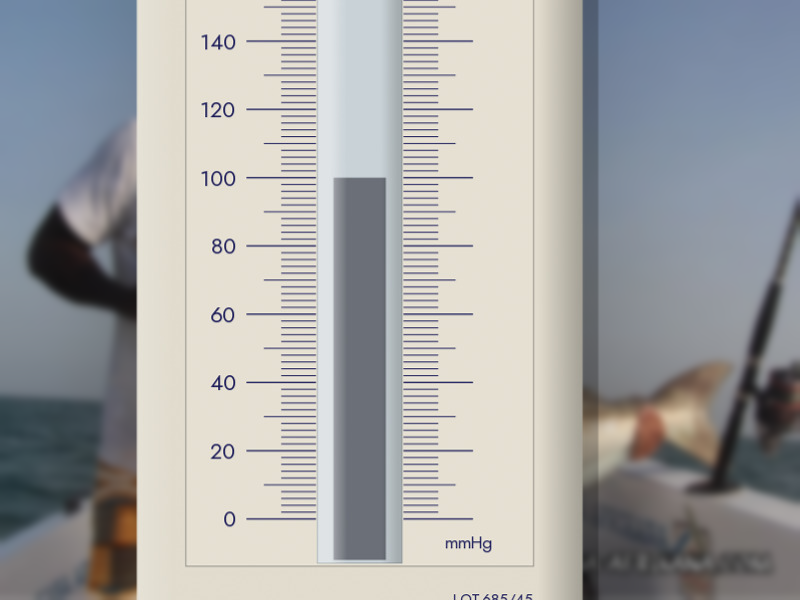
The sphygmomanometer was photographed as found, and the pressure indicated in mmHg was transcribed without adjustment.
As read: 100 mmHg
